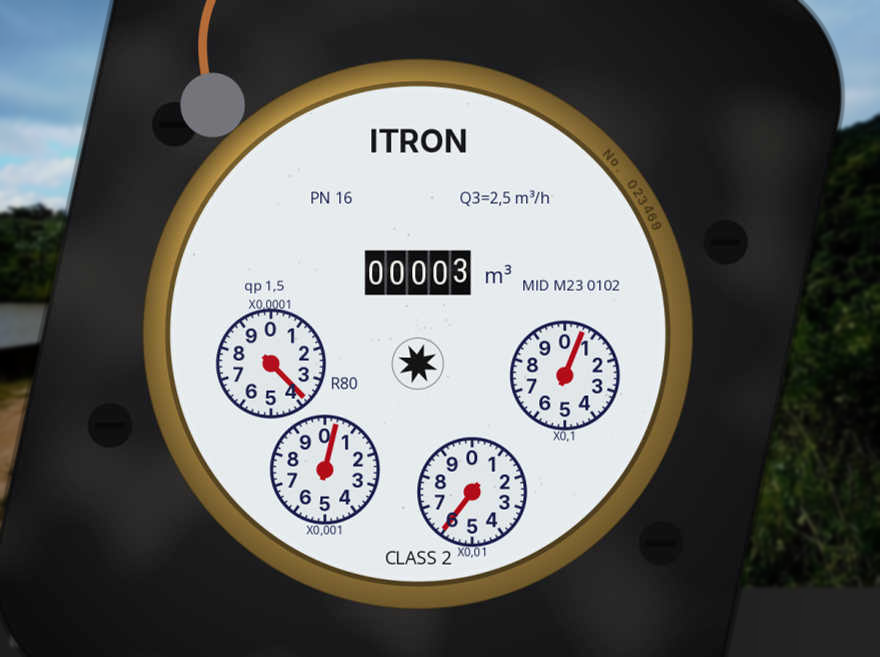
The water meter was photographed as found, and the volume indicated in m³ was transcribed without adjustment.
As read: 3.0603 m³
